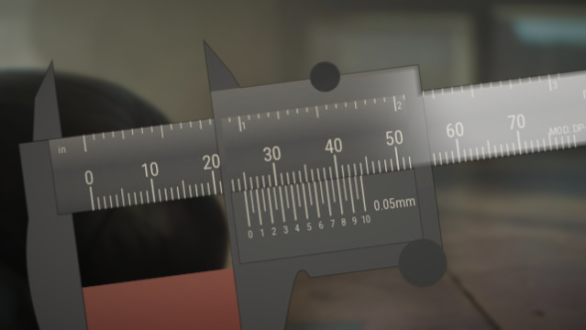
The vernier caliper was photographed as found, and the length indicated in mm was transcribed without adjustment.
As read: 24.8 mm
